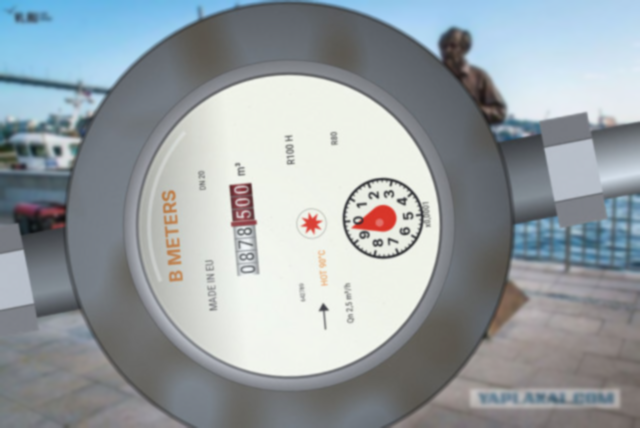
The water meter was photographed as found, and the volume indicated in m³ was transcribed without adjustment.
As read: 878.4999 m³
